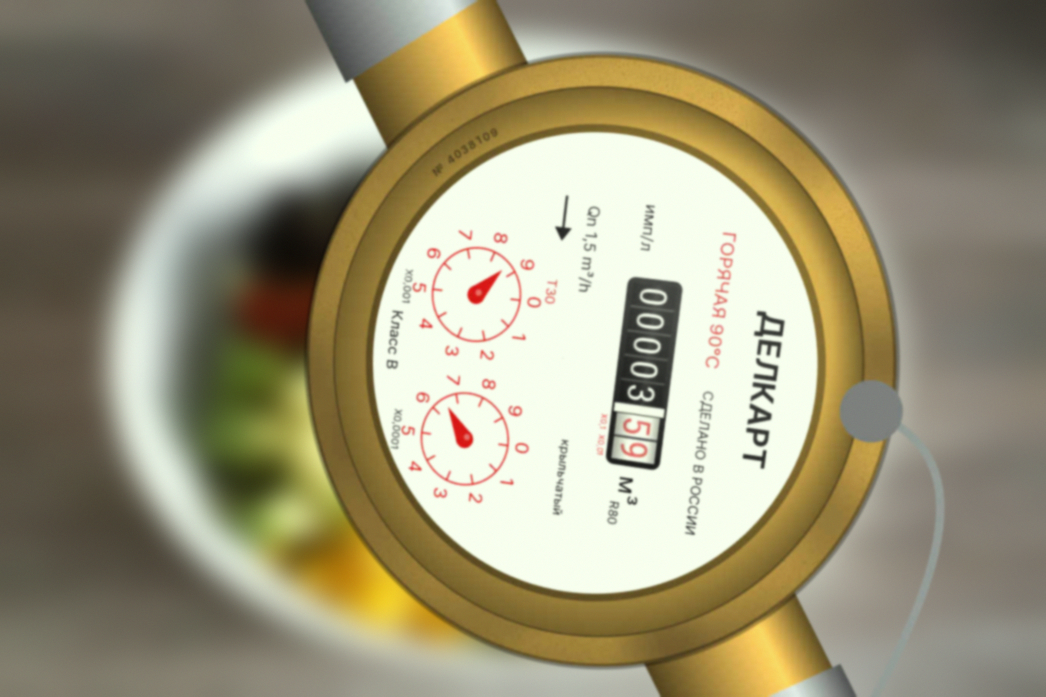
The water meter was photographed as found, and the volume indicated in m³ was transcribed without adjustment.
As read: 3.5986 m³
